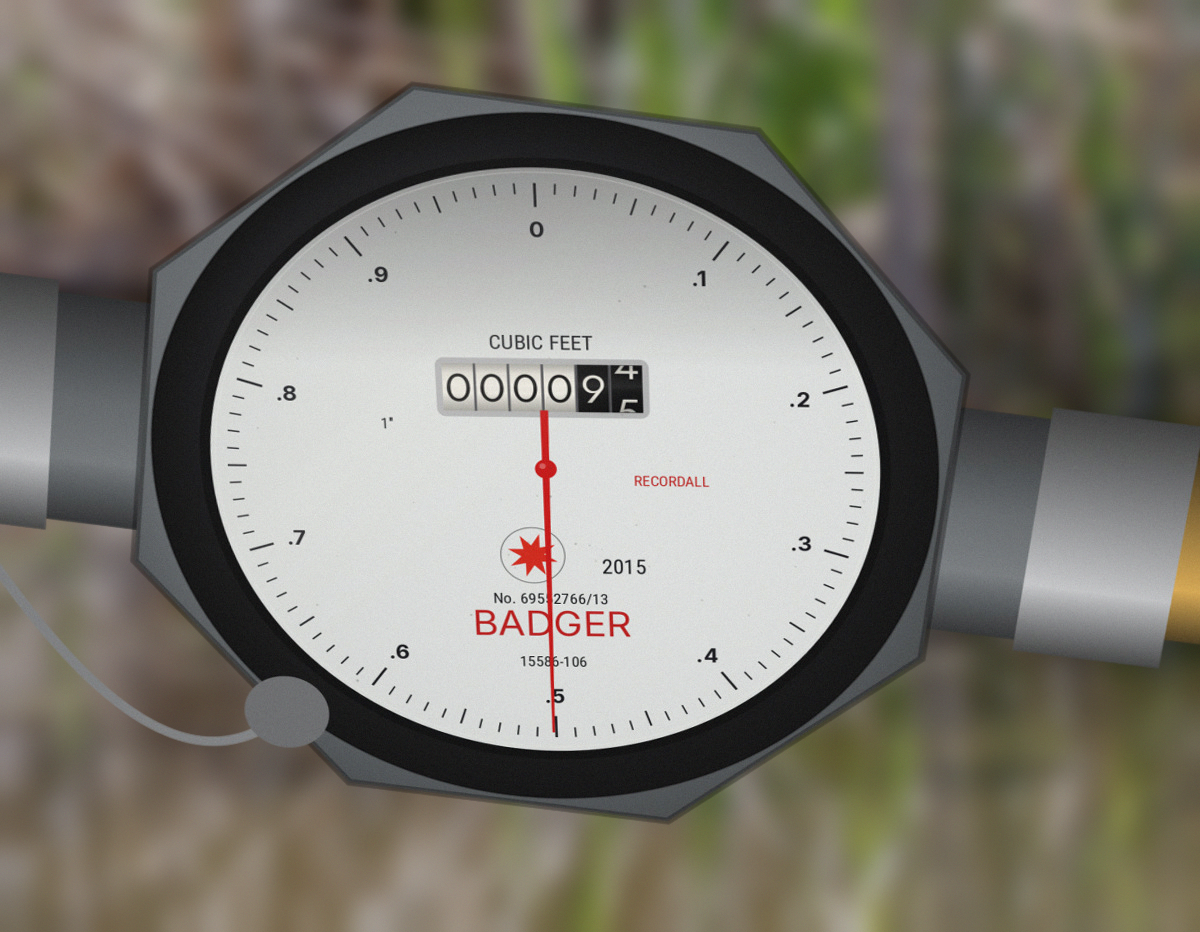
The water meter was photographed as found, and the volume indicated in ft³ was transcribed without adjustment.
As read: 94.50 ft³
